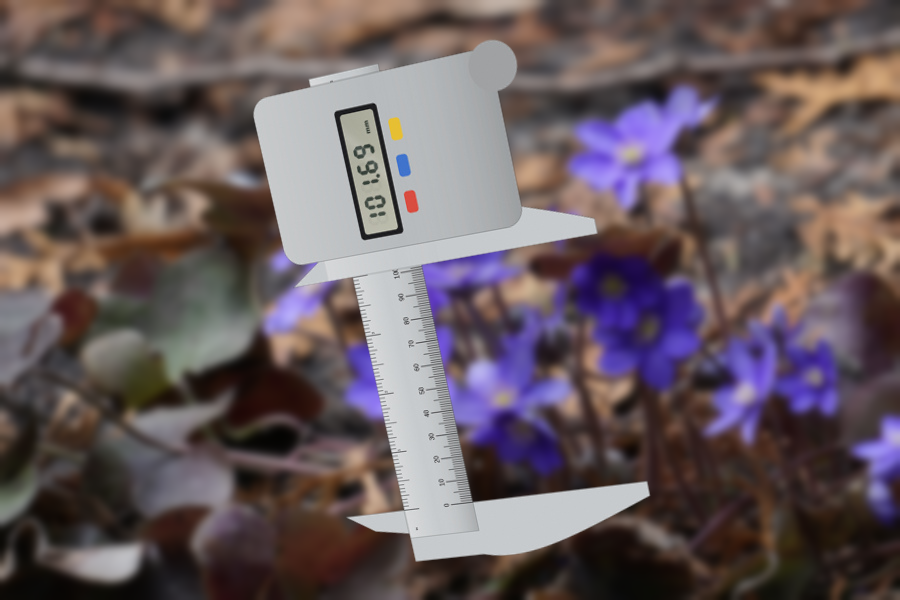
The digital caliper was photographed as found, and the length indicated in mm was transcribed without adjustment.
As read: 101.69 mm
